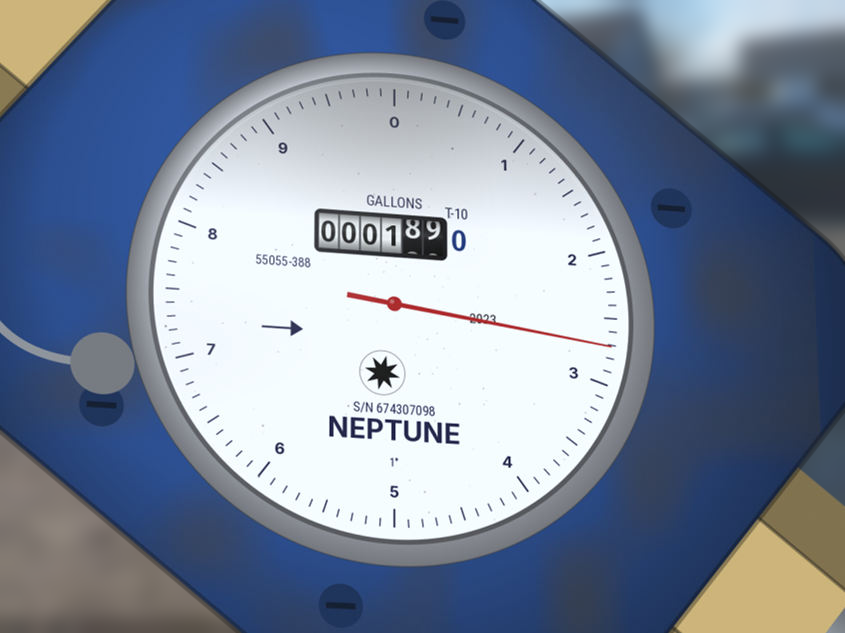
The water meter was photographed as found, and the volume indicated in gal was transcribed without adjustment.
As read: 1892.7 gal
